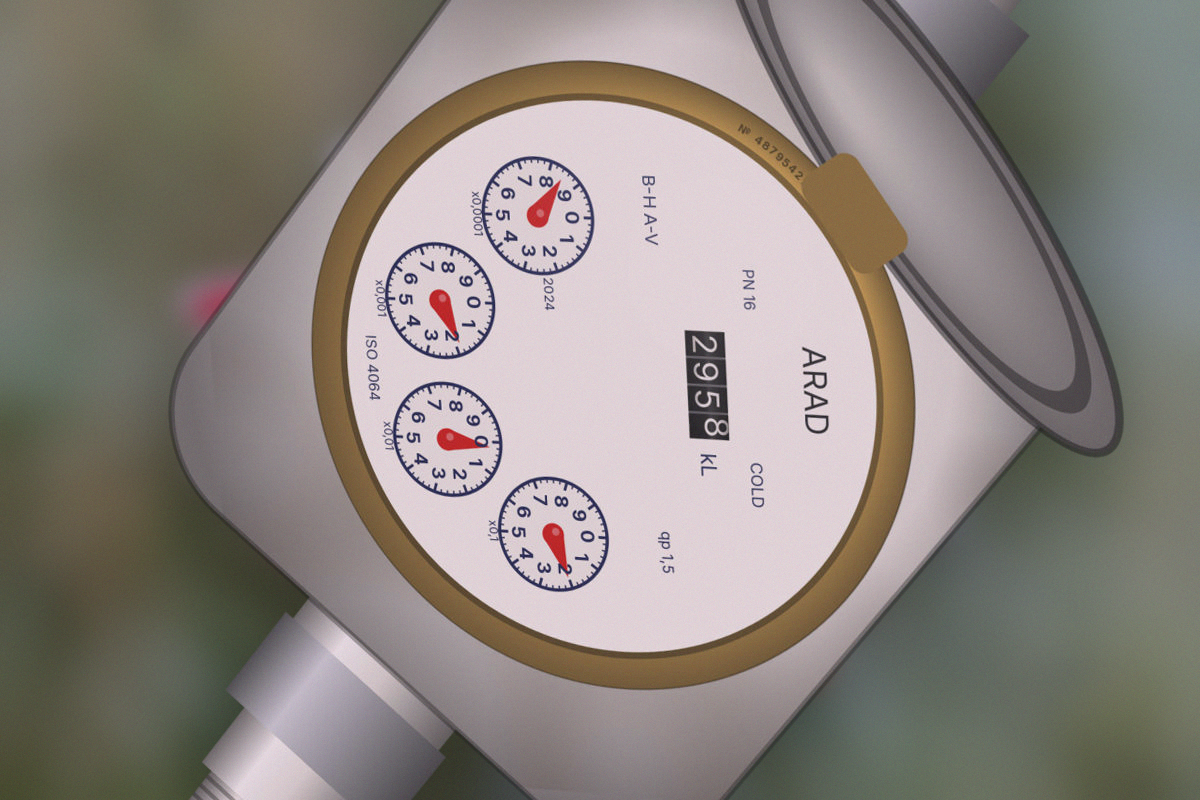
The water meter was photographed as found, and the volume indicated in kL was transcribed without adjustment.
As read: 2958.2018 kL
